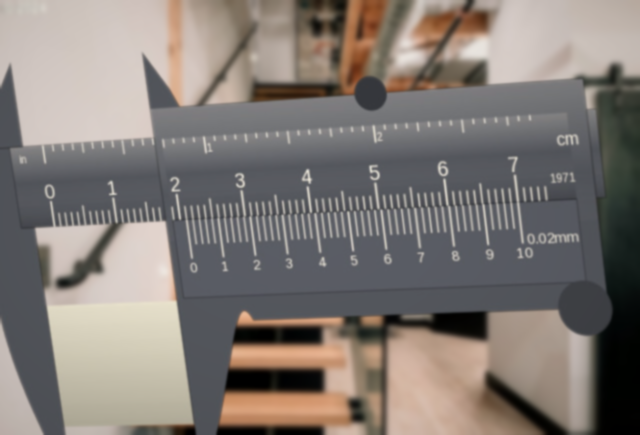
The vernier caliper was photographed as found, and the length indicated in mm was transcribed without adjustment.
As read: 21.0 mm
